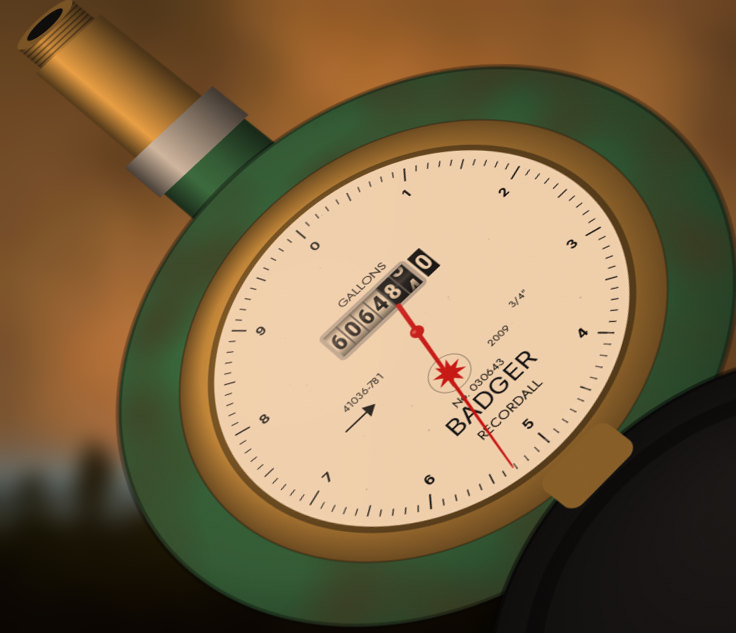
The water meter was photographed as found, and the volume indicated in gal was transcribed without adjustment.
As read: 6064835.3 gal
